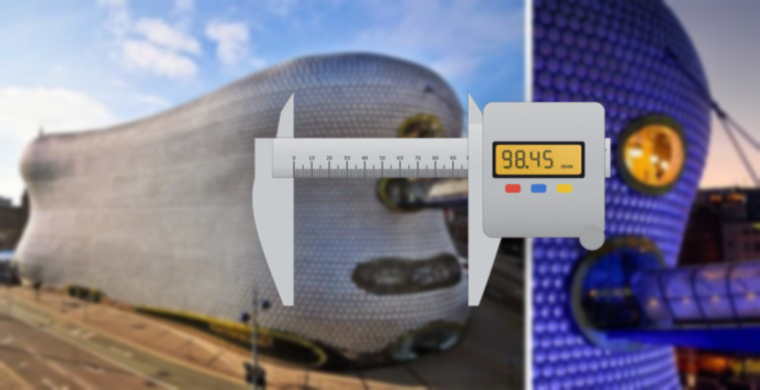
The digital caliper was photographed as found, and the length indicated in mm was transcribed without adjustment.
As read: 98.45 mm
